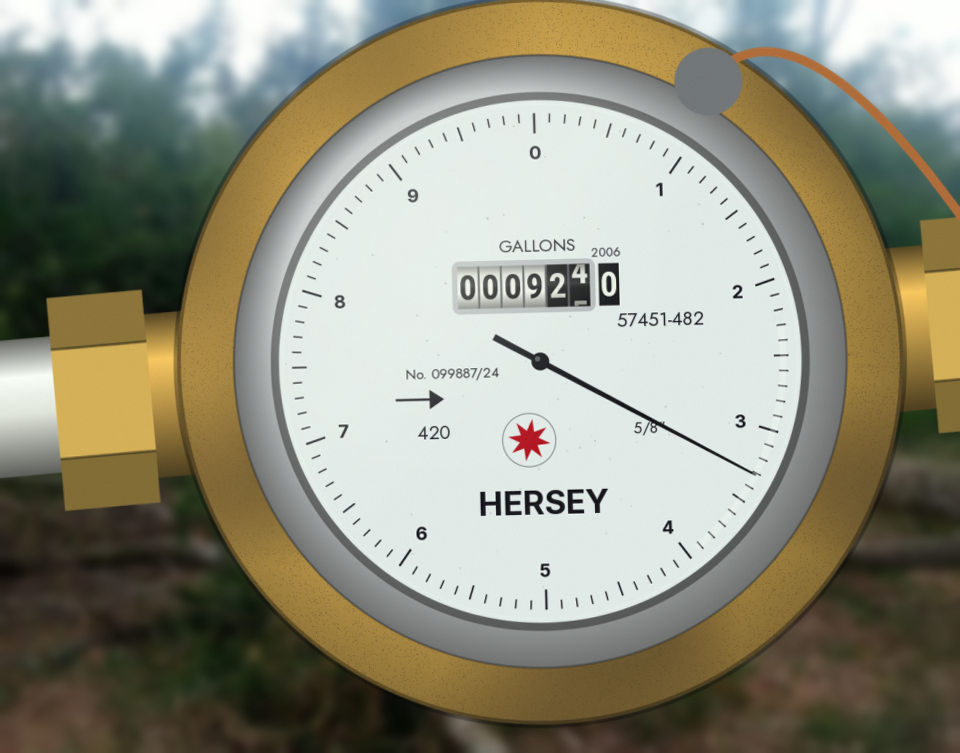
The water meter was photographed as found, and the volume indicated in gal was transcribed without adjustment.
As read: 9243.3 gal
